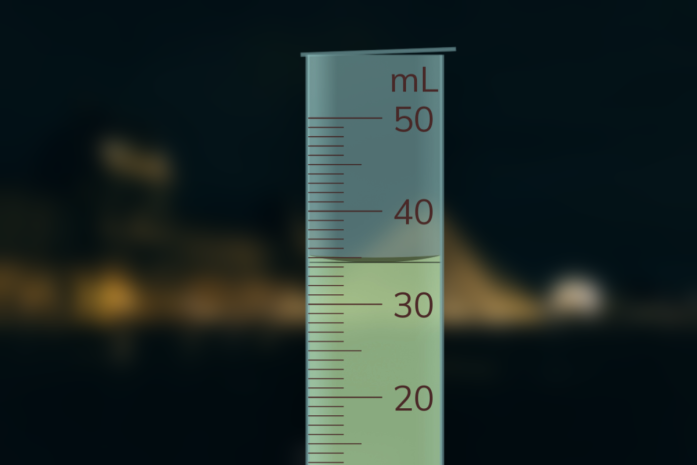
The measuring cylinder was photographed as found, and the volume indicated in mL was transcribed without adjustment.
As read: 34.5 mL
